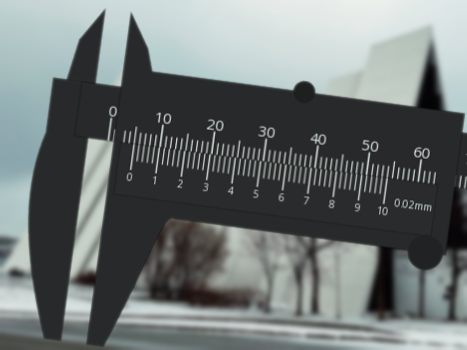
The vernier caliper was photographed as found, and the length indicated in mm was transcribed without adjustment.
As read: 5.0 mm
